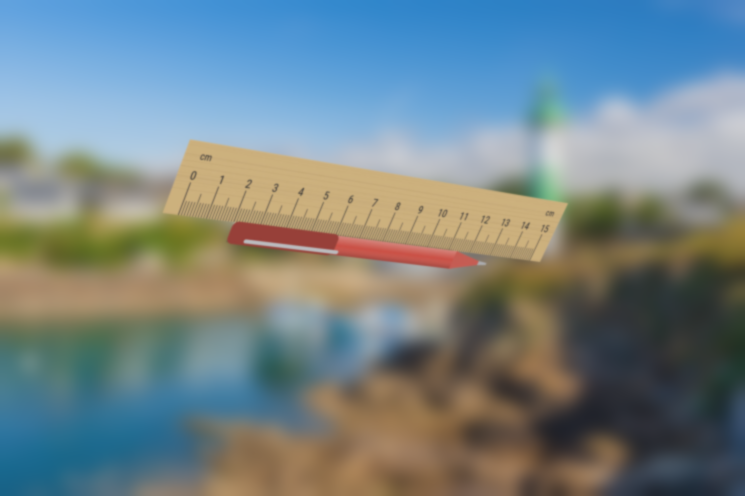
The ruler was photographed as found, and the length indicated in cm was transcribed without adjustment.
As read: 11 cm
